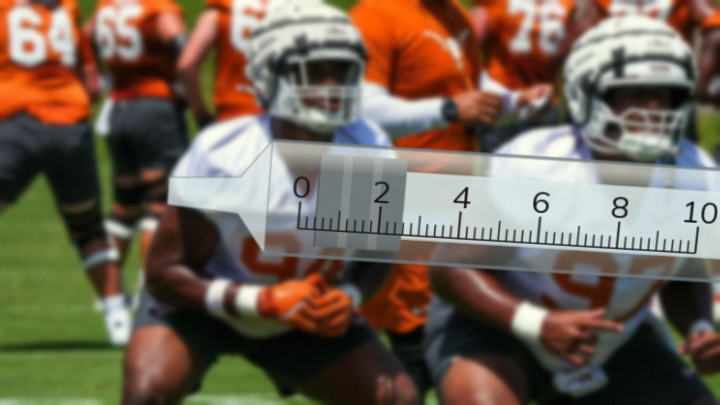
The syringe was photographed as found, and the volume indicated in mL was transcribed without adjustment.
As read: 0.4 mL
